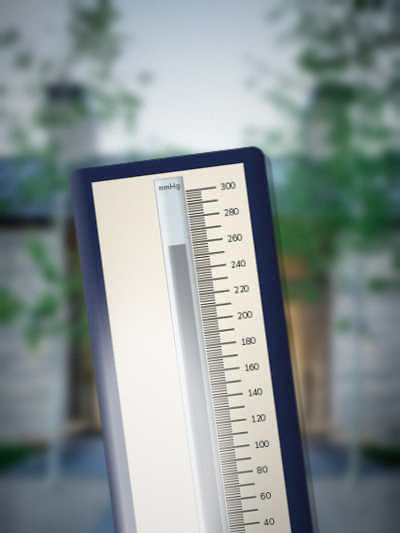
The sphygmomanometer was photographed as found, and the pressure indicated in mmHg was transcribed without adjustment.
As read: 260 mmHg
